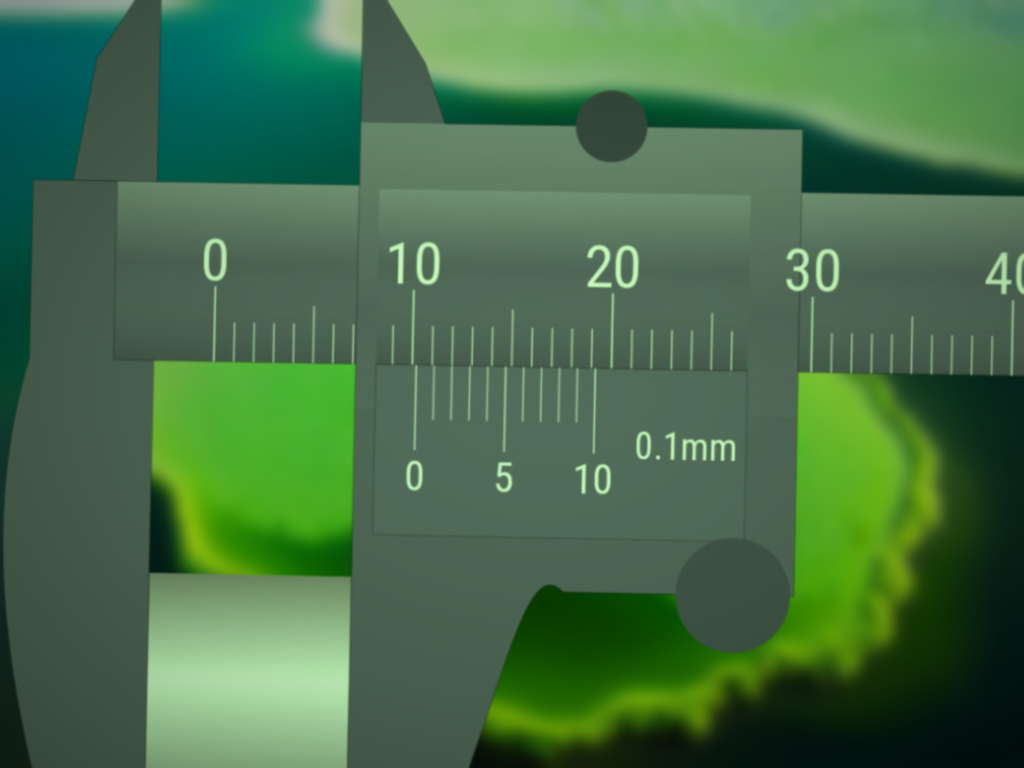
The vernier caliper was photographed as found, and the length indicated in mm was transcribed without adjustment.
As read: 10.2 mm
